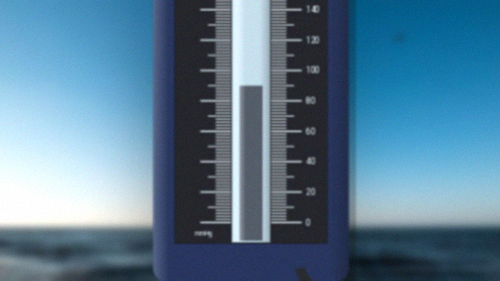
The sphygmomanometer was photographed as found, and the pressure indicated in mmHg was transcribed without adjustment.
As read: 90 mmHg
